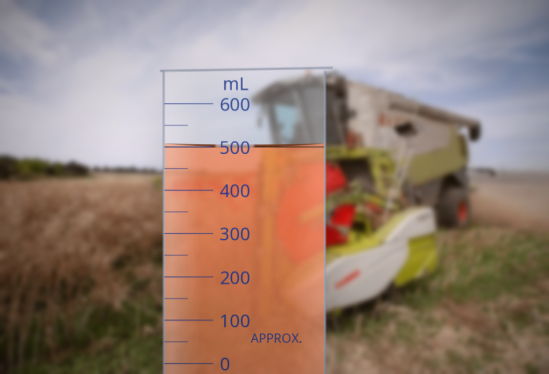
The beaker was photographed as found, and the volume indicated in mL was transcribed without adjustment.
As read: 500 mL
